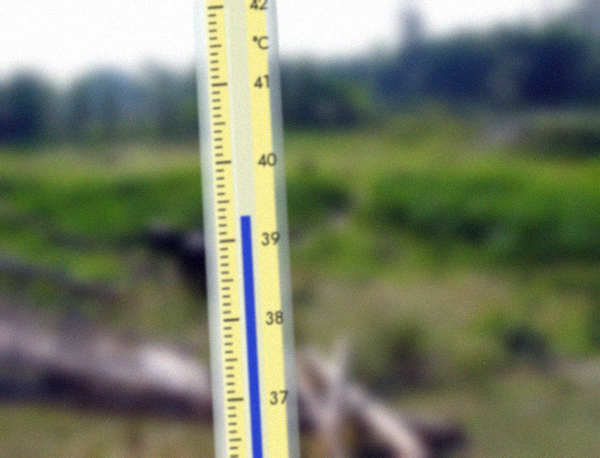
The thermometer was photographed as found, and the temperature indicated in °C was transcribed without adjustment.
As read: 39.3 °C
